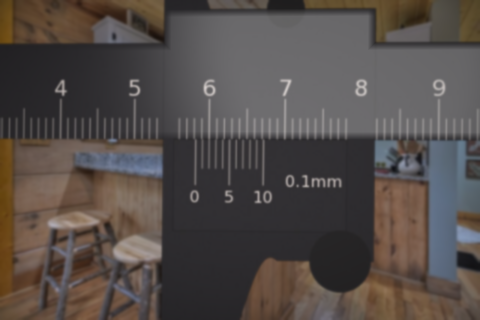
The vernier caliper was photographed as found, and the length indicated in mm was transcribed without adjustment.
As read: 58.2 mm
